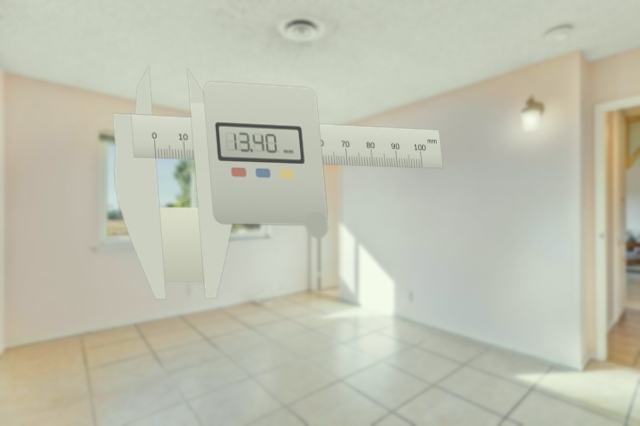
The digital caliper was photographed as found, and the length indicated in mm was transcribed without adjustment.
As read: 13.40 mm
